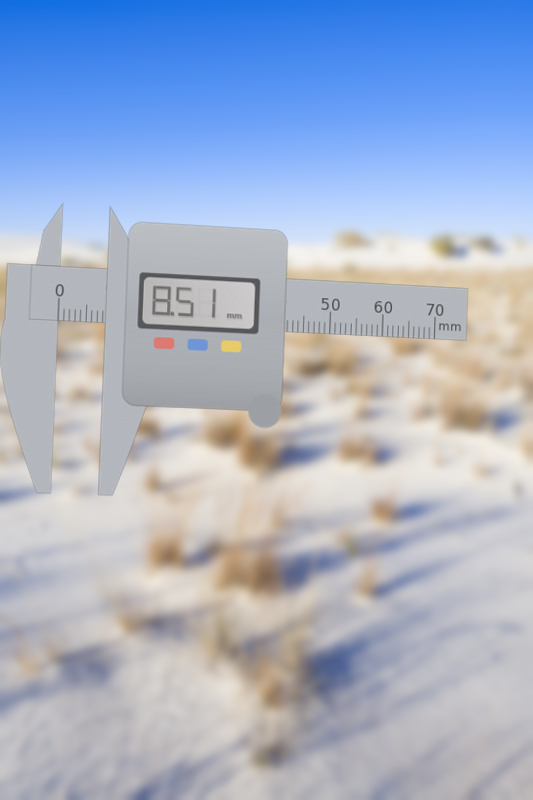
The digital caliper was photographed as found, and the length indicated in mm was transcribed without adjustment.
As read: 8.51 mm
